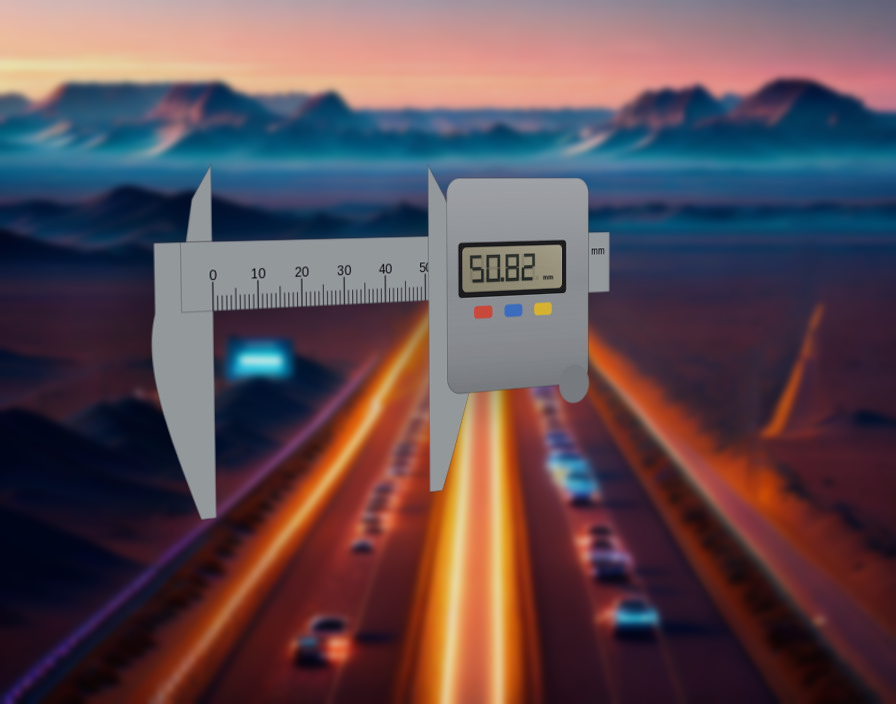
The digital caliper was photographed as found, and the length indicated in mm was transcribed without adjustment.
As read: 50.82 mm
